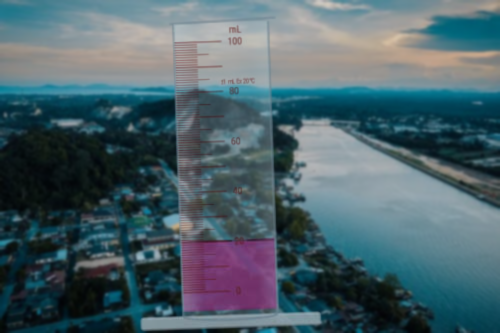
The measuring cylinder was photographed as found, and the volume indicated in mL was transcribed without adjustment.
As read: 20 mL
